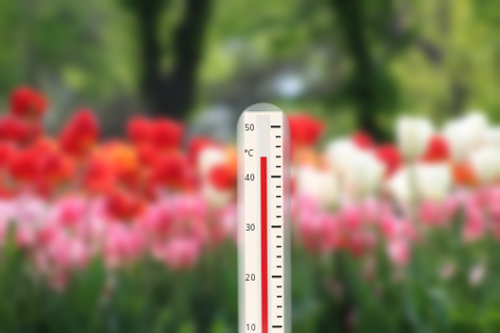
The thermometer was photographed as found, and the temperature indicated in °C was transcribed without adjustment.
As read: 44 °C
